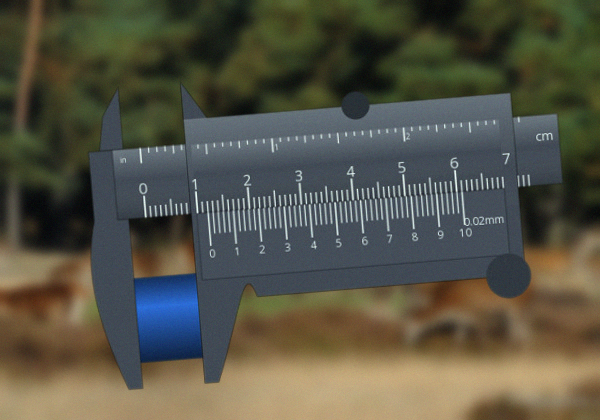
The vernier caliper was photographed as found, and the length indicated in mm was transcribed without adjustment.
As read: 12.0 mm
